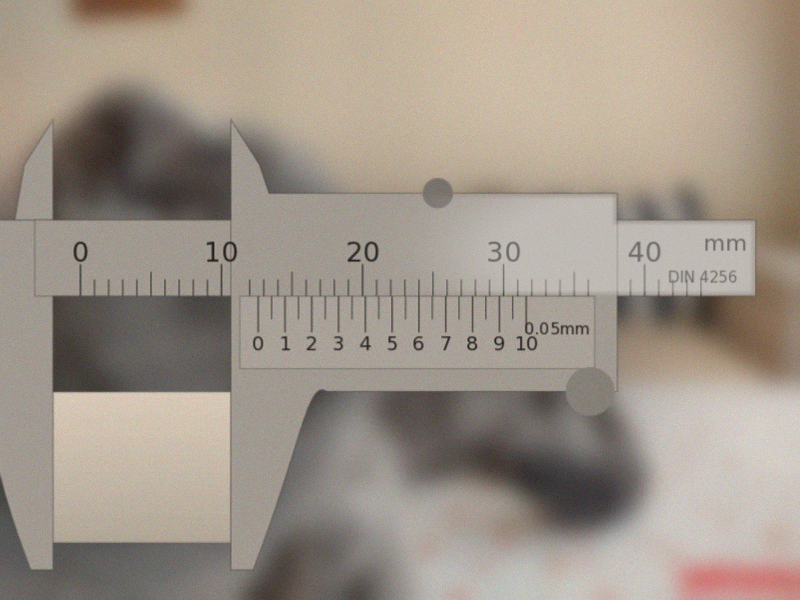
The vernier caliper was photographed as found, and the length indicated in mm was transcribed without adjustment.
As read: 12.6 mm
